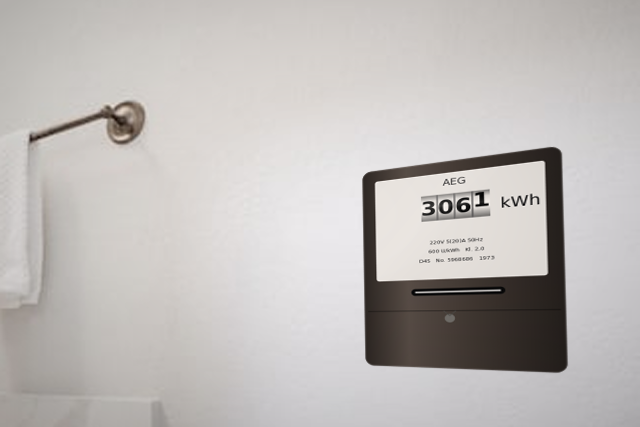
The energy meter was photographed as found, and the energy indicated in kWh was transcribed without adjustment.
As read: 3061 kWh
